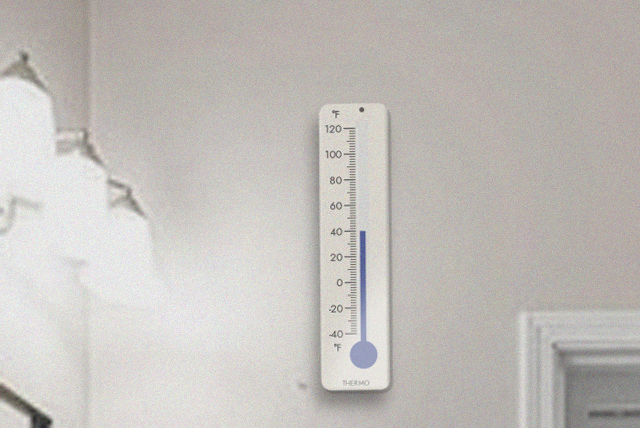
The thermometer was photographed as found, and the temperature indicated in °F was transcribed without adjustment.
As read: 40 °F
